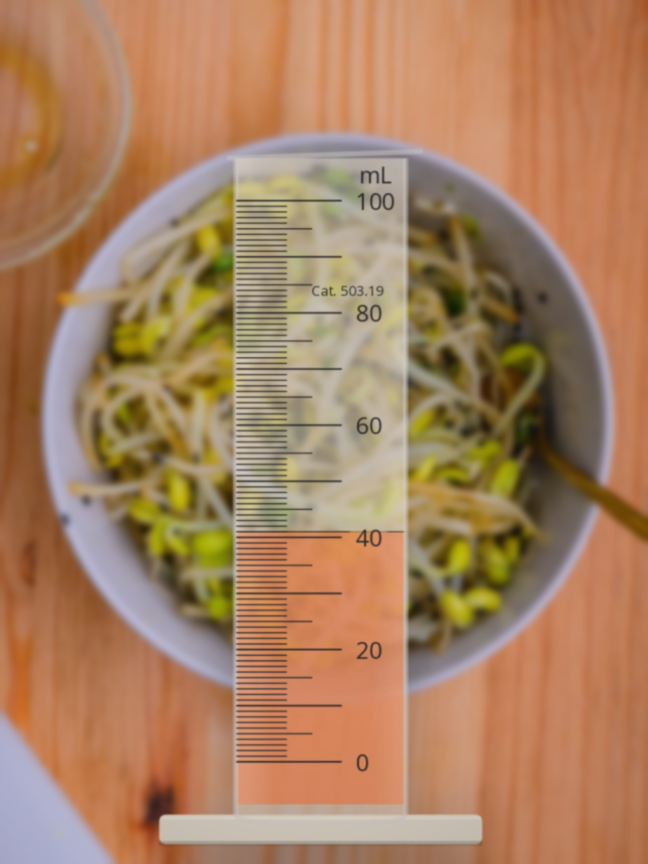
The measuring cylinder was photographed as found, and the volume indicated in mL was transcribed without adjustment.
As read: 41 mL
